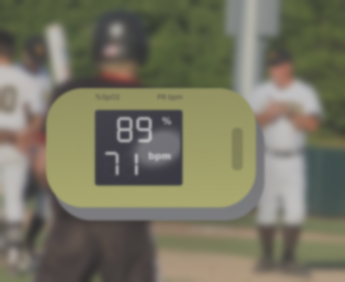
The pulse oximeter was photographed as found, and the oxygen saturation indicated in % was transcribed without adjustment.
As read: 89 %
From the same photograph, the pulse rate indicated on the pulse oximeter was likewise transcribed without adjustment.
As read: 71 bpm
